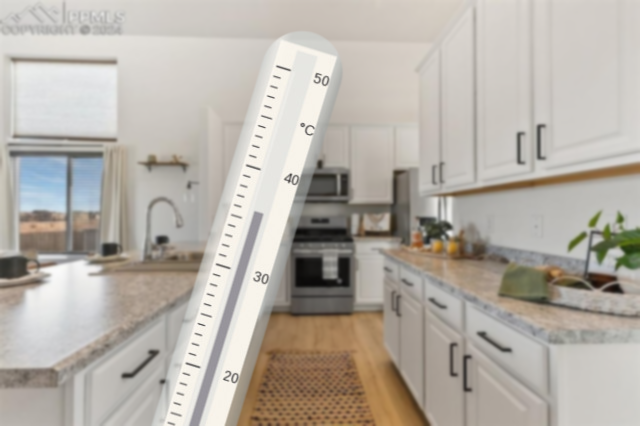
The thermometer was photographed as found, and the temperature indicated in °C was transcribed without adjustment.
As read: 36 °C
